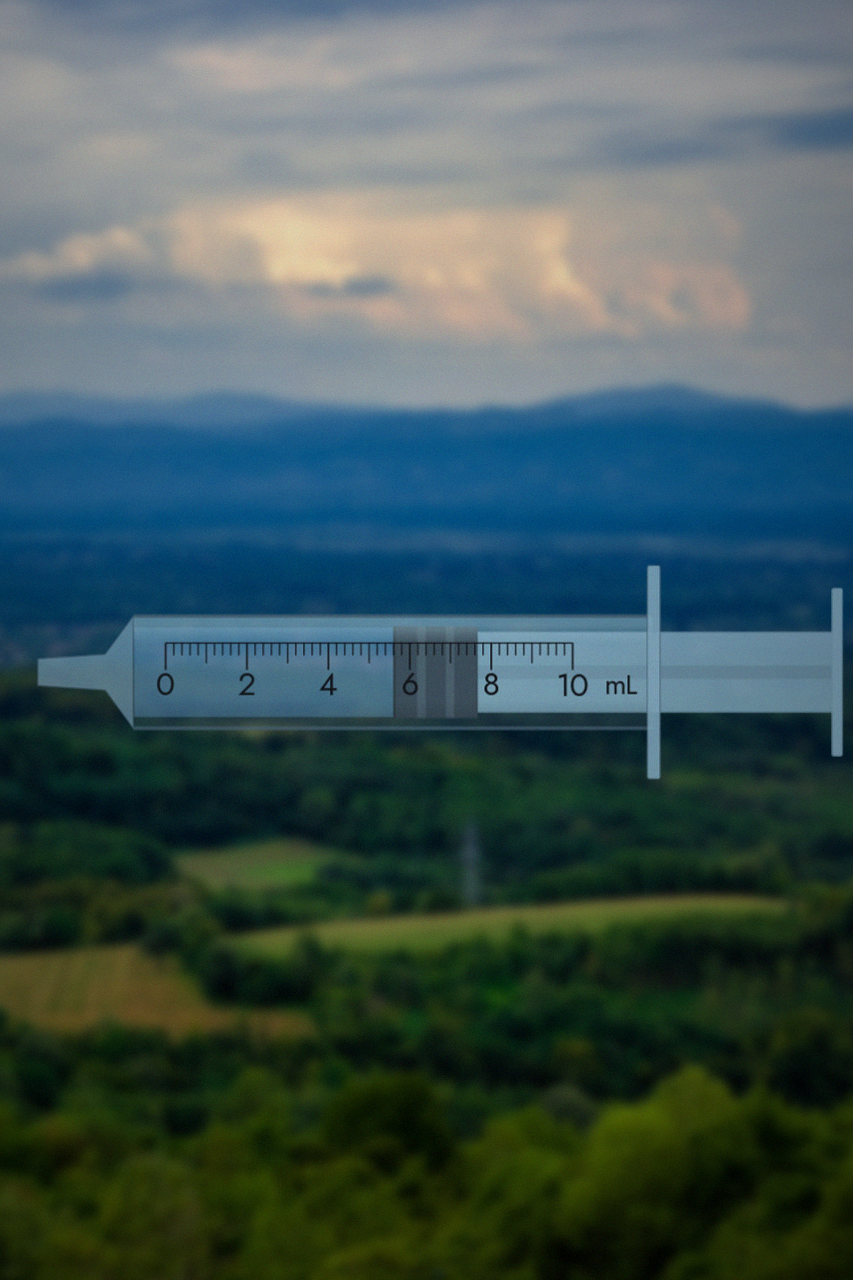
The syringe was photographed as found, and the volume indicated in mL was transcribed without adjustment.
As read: 5.6 mL
